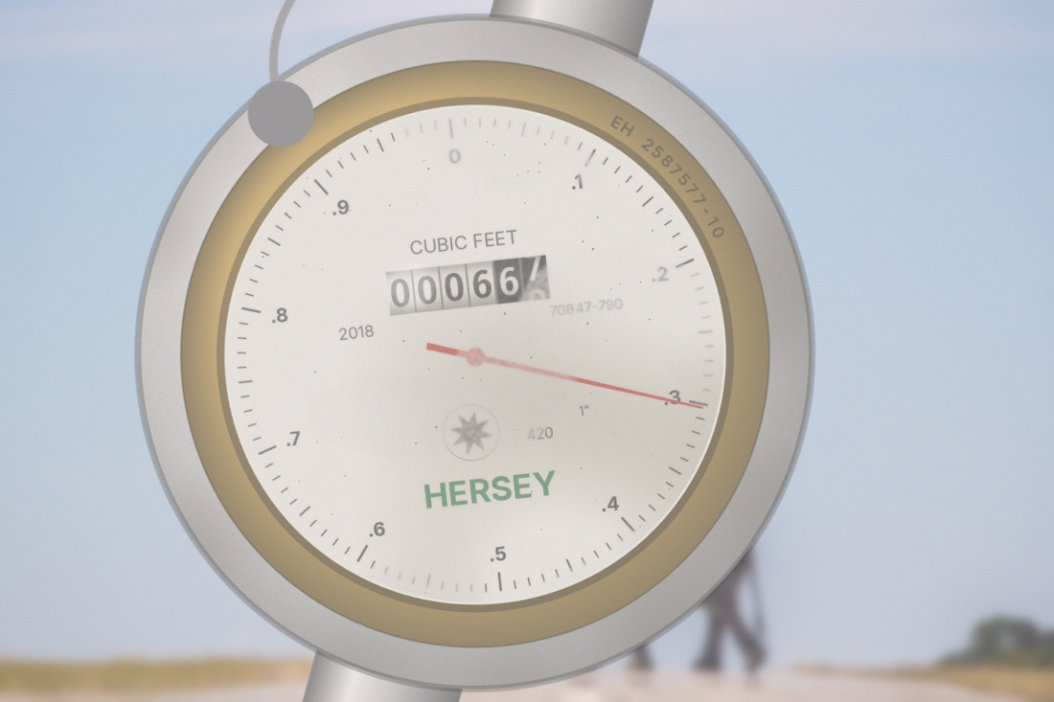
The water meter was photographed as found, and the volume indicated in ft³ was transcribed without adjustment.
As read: 667.30 ft³
